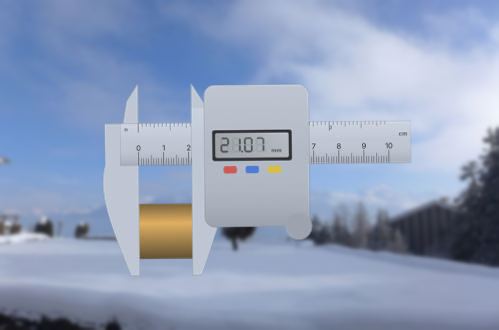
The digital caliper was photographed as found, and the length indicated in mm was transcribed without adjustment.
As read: 21.07 mm
